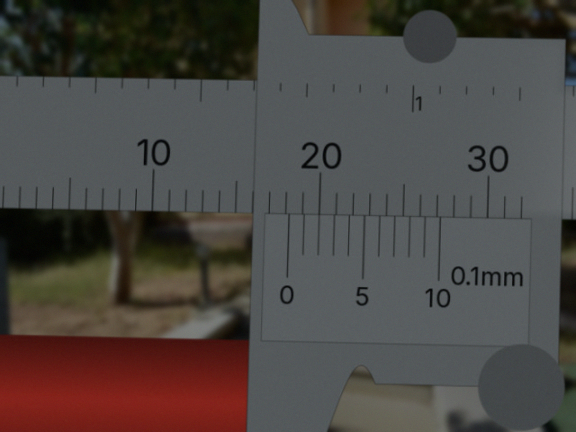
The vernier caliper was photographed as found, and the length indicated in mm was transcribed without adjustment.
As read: 18.2 mm
